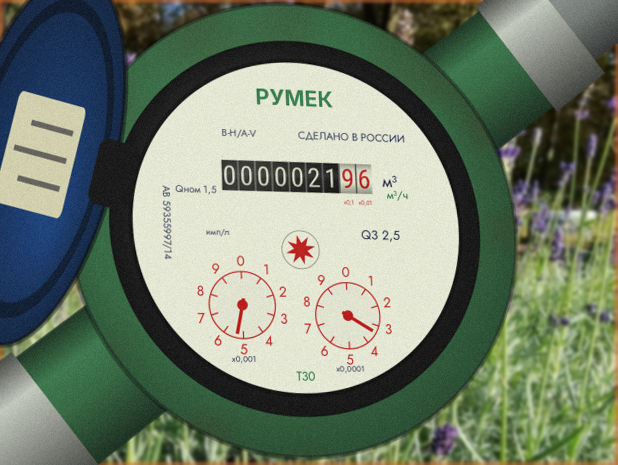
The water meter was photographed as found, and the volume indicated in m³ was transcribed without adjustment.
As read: 21.9653 m³
